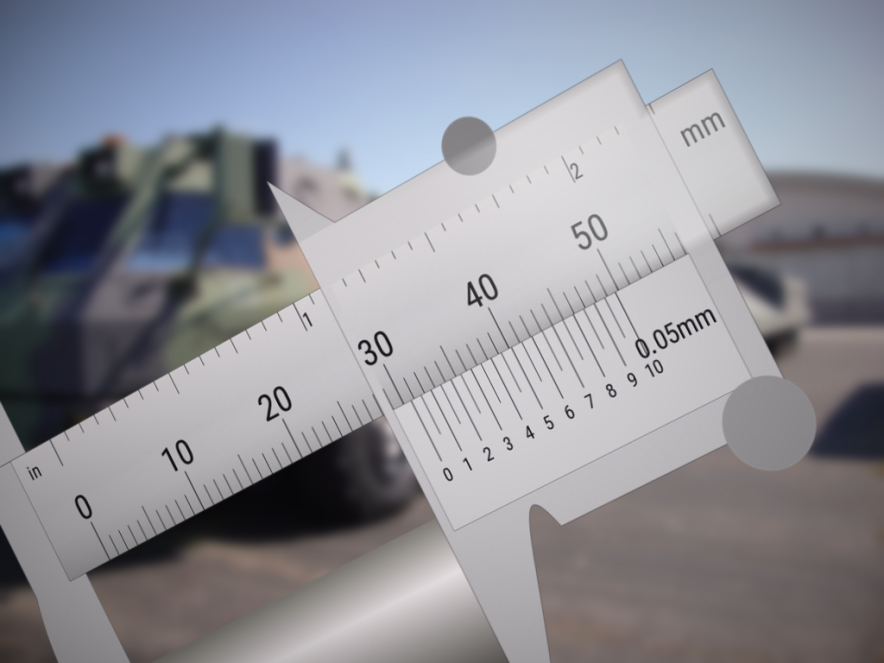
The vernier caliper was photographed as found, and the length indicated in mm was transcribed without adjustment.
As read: 30.7 mm
